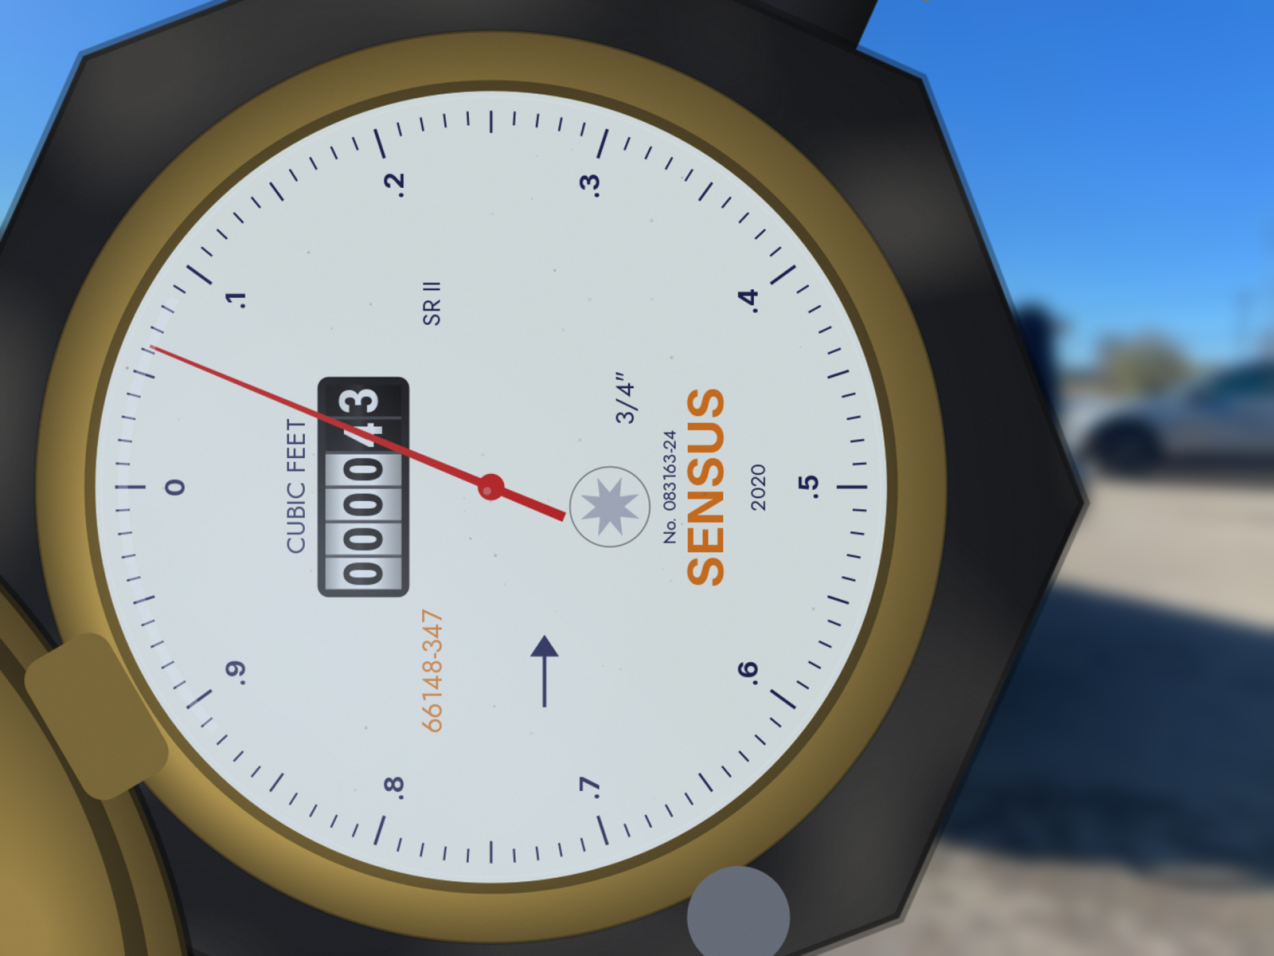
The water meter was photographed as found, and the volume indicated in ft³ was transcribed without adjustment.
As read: 43.06 ft³
